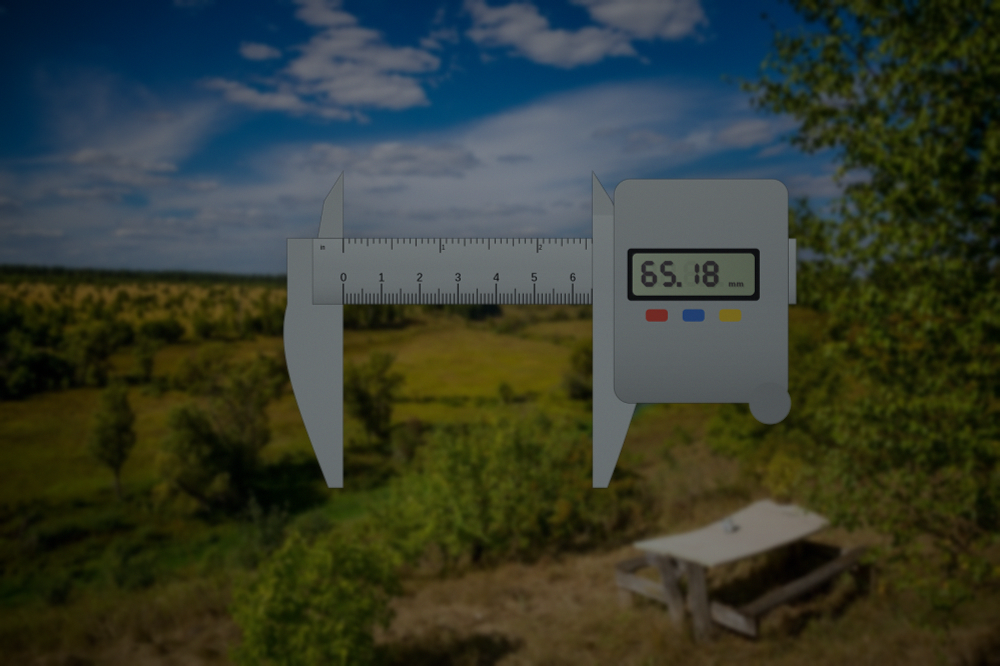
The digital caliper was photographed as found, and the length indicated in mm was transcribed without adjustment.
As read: 65.18 mm
